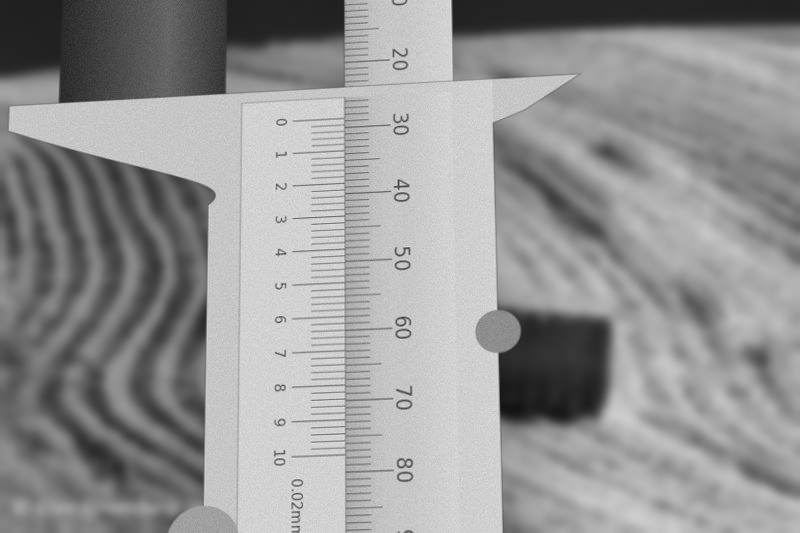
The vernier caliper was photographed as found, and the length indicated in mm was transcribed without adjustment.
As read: 28.6 mm
